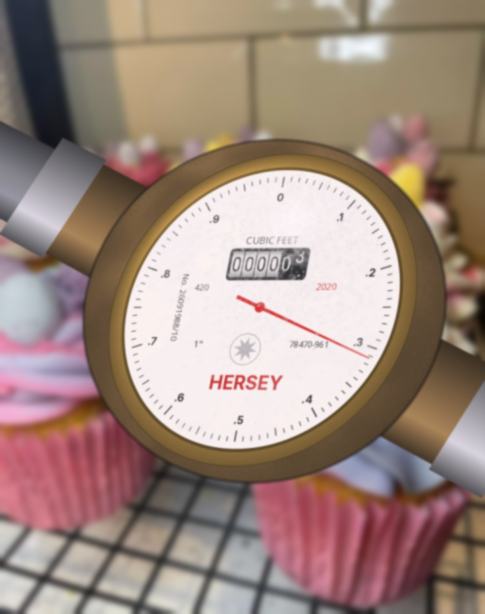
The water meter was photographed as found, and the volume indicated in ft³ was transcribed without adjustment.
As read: 3.31 ft³
